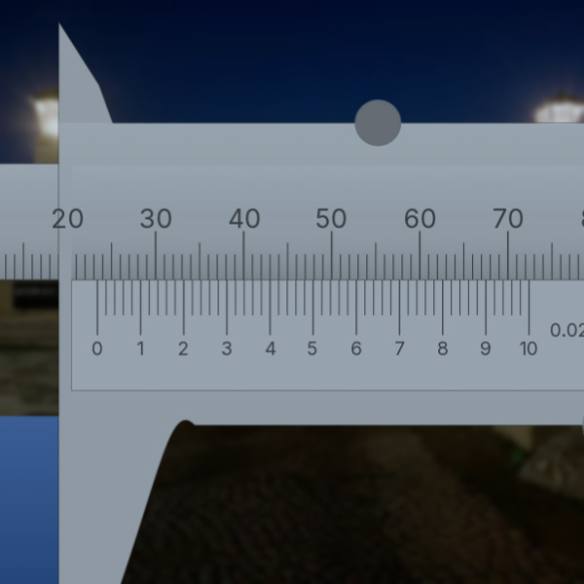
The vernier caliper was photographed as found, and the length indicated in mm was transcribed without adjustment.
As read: 23.4 mm
